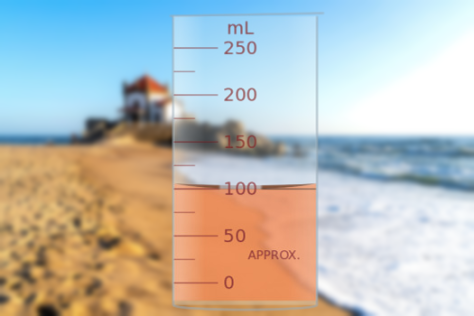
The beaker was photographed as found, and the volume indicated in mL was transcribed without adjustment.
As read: 100 mL
